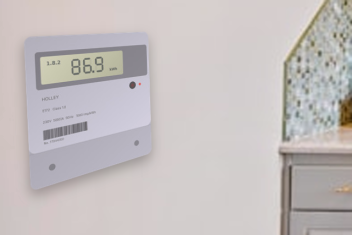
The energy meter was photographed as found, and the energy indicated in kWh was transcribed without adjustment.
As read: 86.9 kWh
